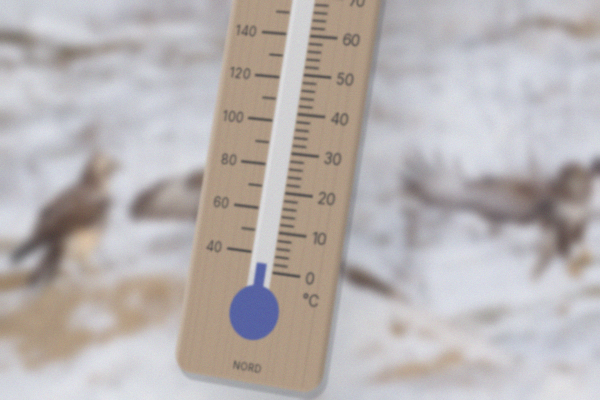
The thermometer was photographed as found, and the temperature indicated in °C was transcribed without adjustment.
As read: 2 °C
